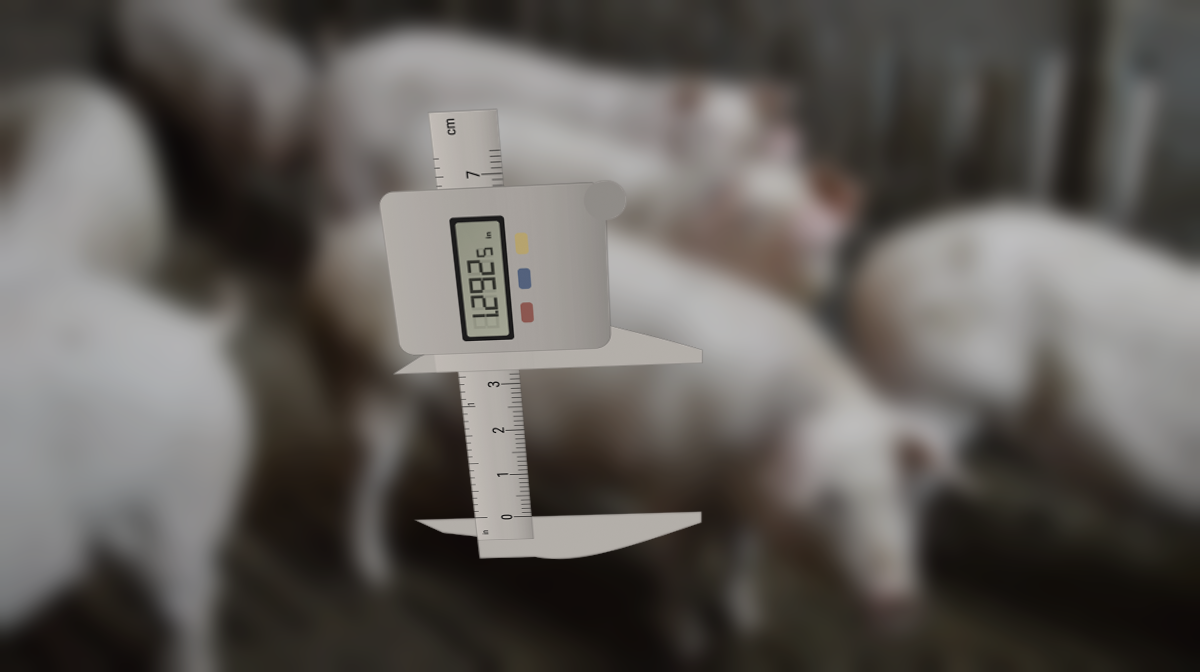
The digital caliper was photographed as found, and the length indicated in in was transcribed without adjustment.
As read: 1.2925 in
